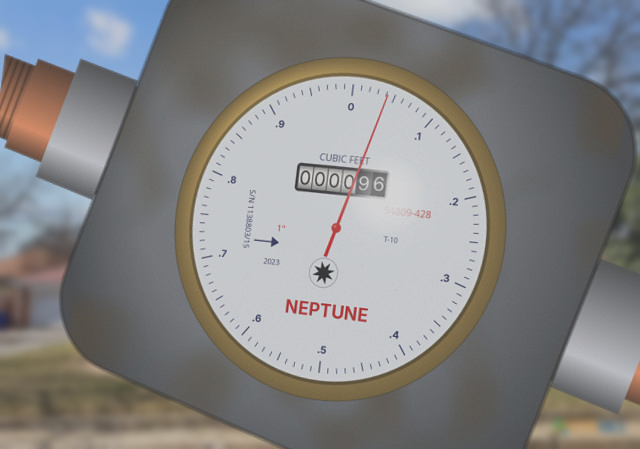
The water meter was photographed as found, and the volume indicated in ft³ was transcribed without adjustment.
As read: 96.04 ft³
